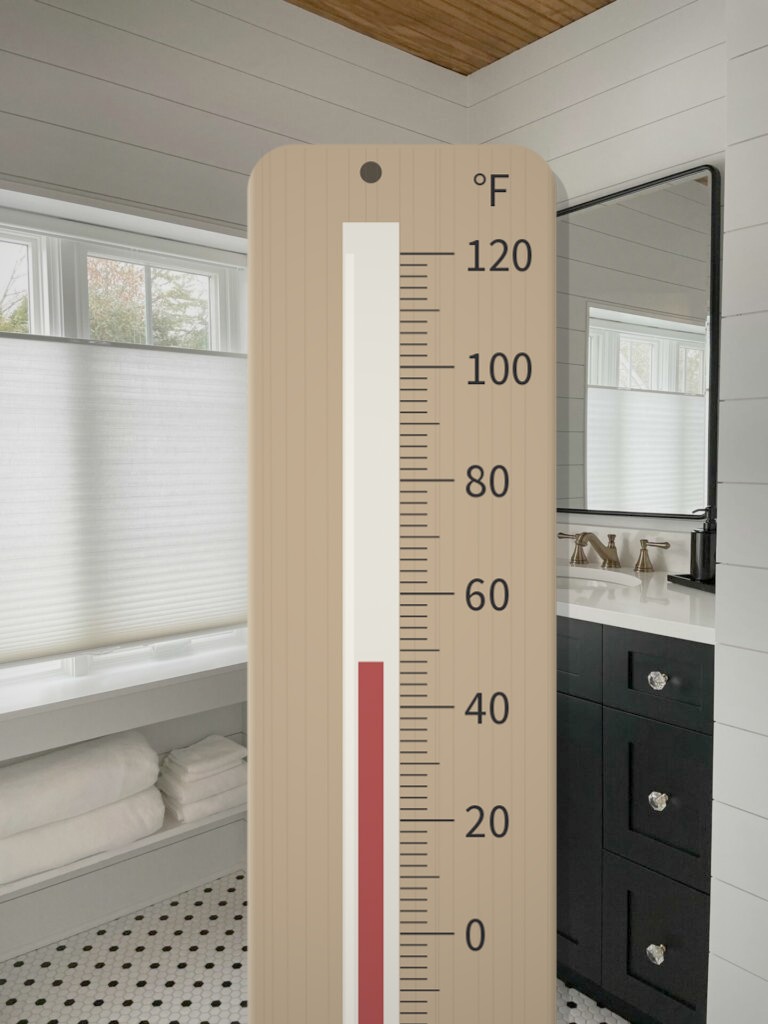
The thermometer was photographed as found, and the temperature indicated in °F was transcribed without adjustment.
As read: 48 °F
